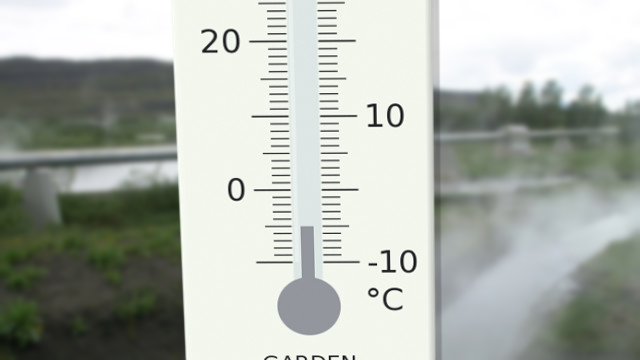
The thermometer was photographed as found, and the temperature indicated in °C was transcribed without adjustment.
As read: -5 °C
